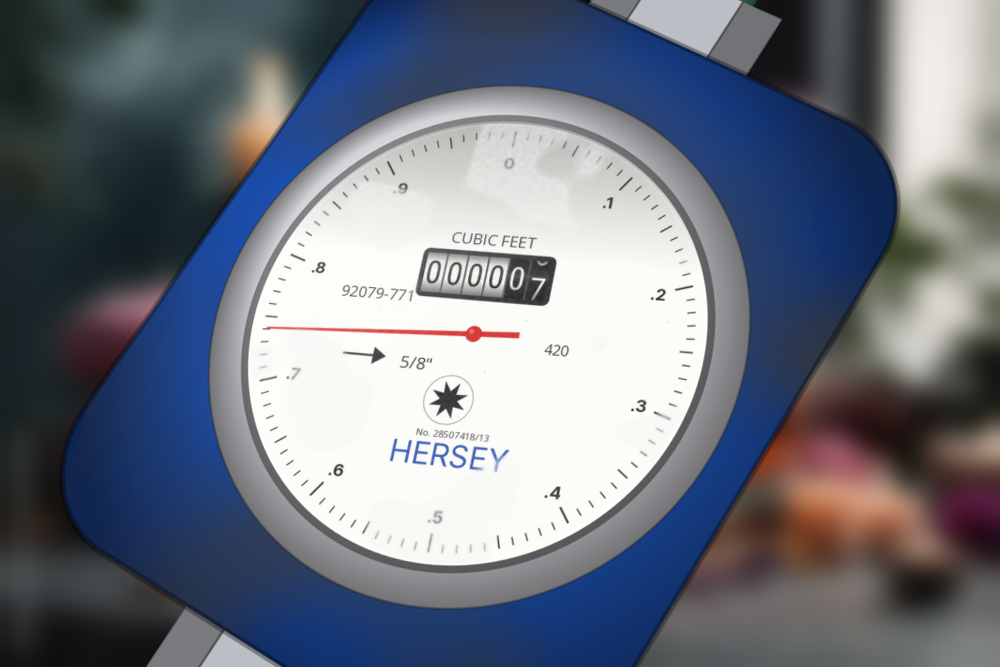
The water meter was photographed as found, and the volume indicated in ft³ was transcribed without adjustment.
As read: 6.74 ft³
